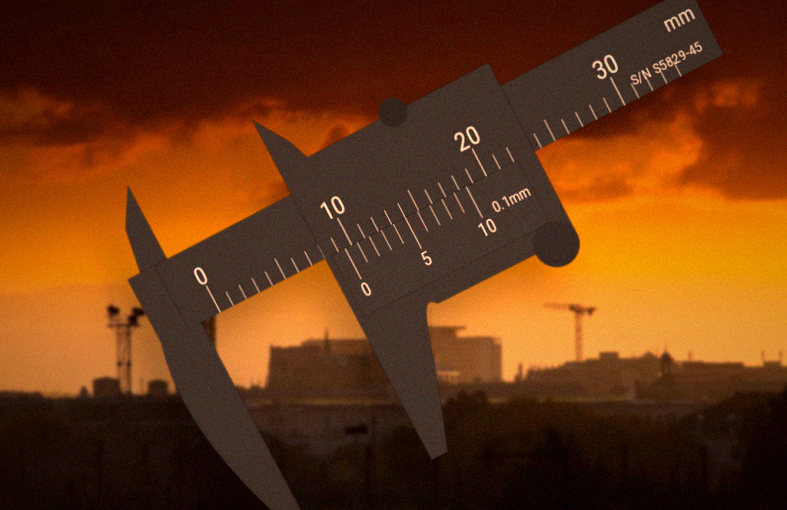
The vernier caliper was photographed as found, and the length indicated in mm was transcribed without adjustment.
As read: 9.5 mm
